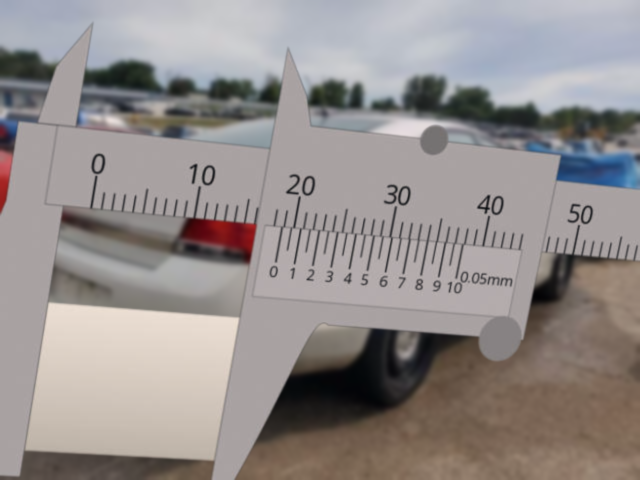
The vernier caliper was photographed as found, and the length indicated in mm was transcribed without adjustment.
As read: 18.8 mm
